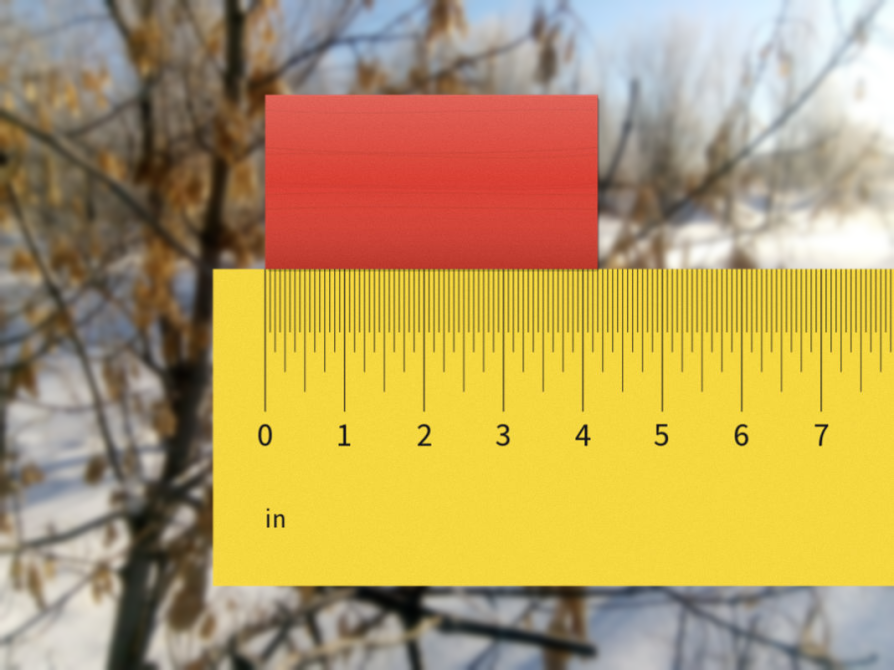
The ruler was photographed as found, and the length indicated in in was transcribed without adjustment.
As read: 4.1875 in
